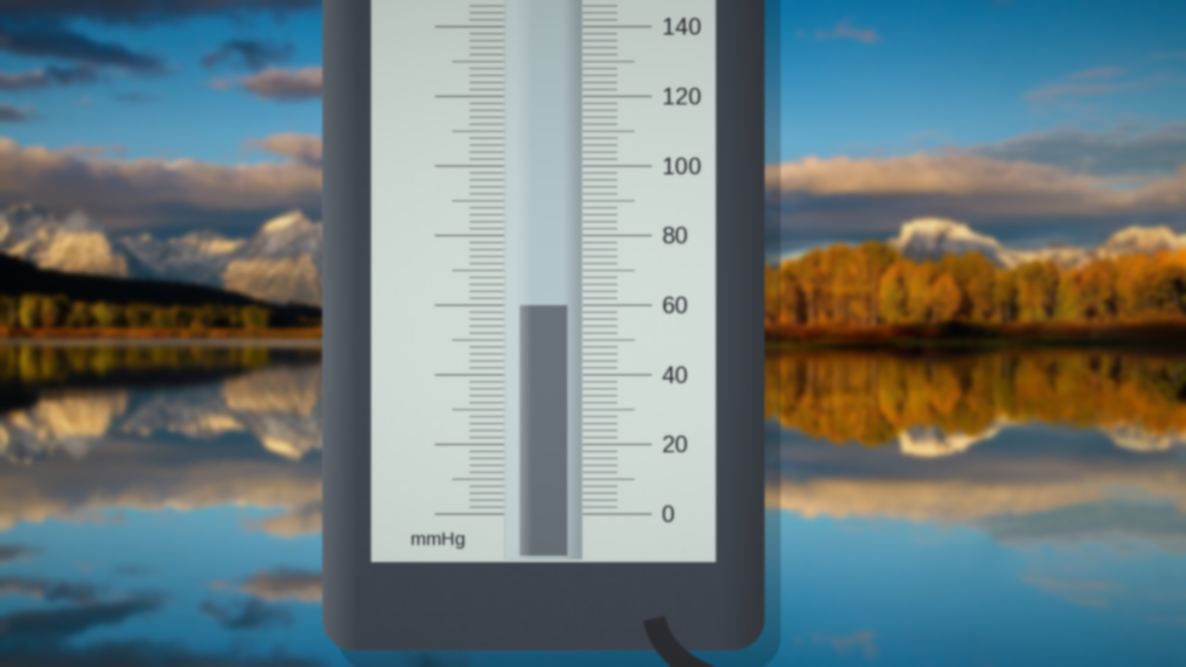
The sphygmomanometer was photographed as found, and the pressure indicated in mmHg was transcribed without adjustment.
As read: 60 mmHg
